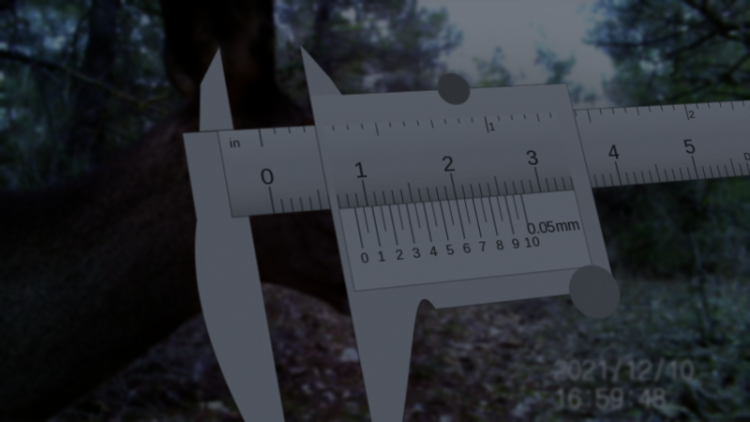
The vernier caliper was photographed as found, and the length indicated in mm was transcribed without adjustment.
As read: 8.6 mm
